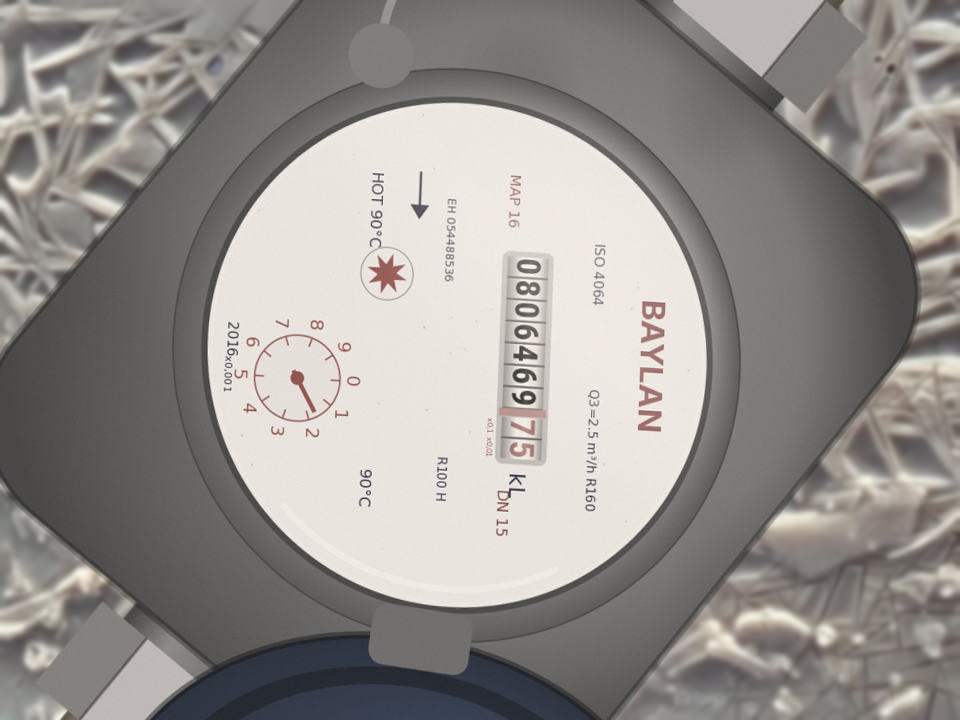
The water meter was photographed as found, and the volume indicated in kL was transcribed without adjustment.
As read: 806469.751 kL
